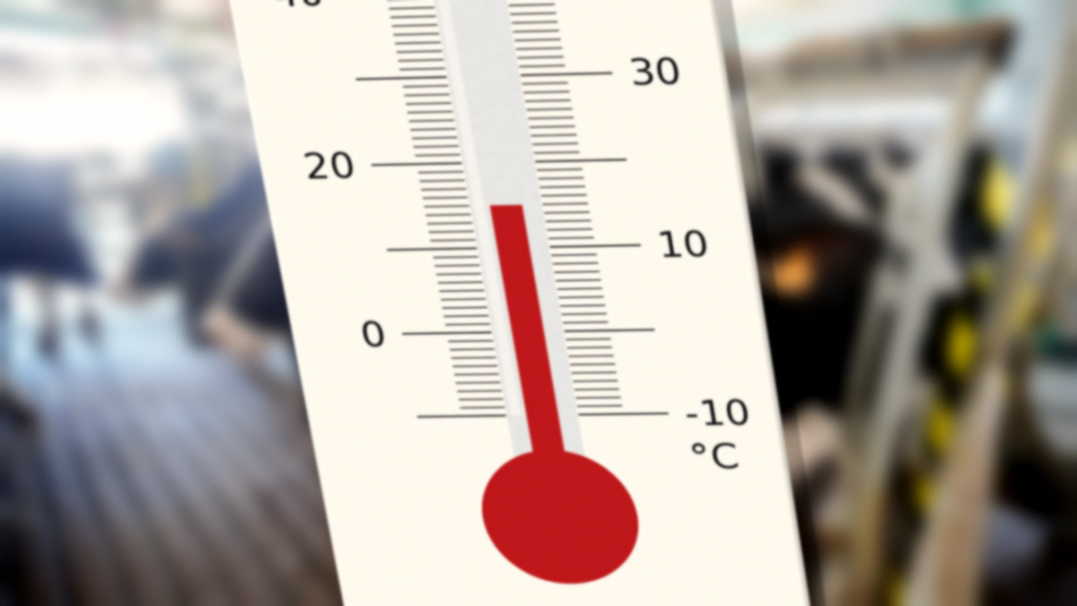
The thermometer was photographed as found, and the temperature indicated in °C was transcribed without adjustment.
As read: 15 °C
